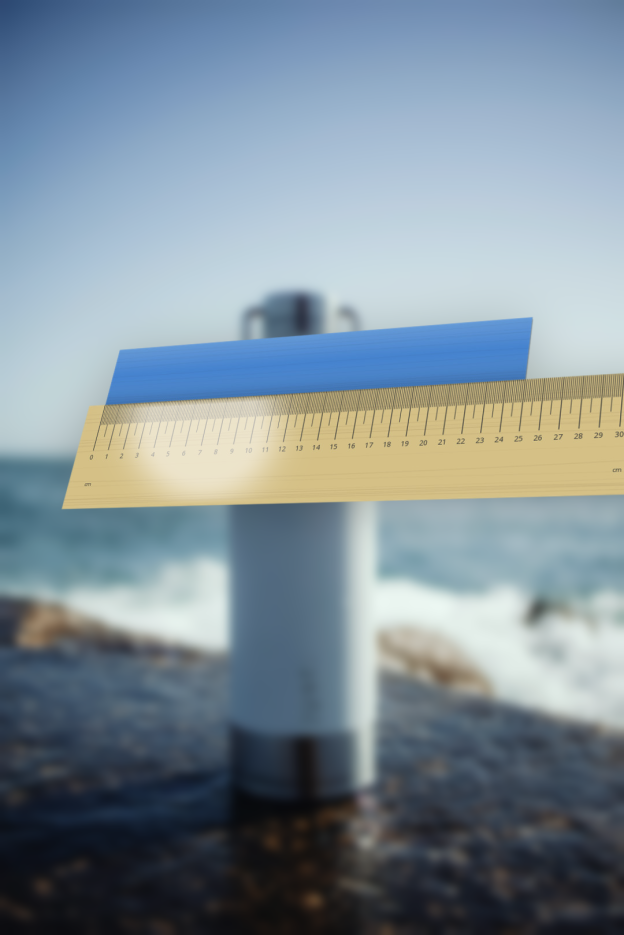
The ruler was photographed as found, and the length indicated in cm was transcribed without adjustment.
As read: 25 cm
